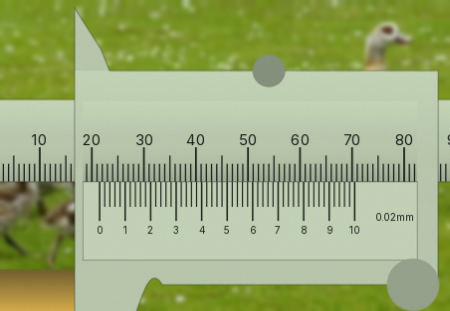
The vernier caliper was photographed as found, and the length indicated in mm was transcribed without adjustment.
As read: 21.5 mm
